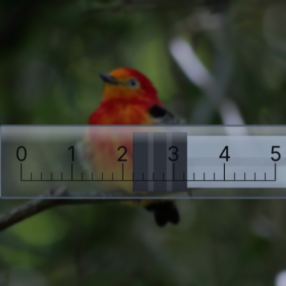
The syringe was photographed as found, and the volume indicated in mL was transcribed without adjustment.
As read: 2.2 mL
